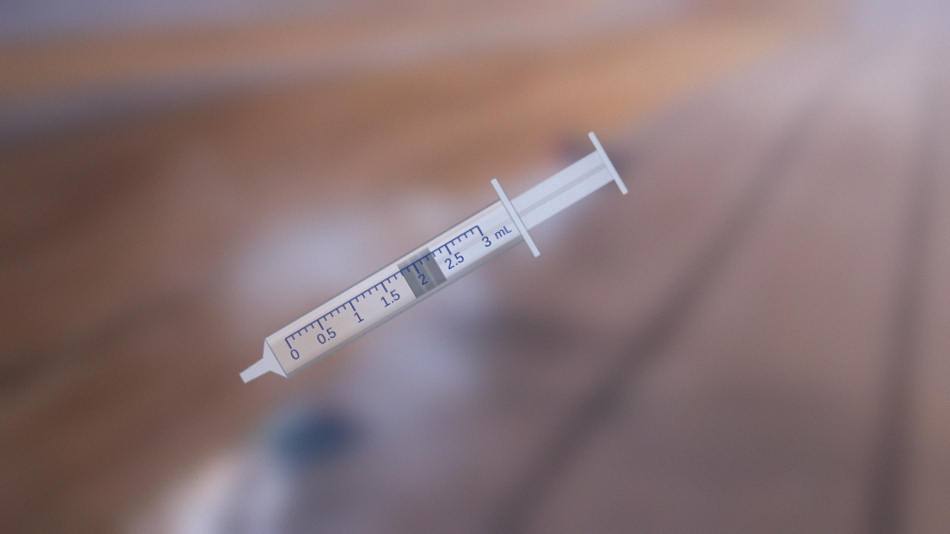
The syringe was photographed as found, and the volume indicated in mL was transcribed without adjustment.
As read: 1.8 mL
